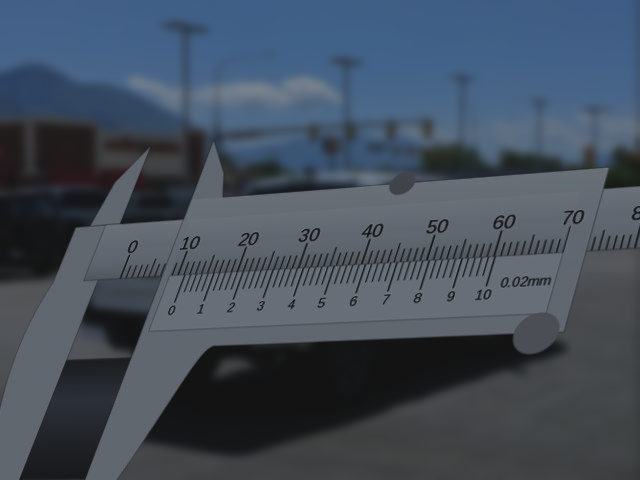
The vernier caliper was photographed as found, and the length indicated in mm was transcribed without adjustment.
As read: 11.2 mm
